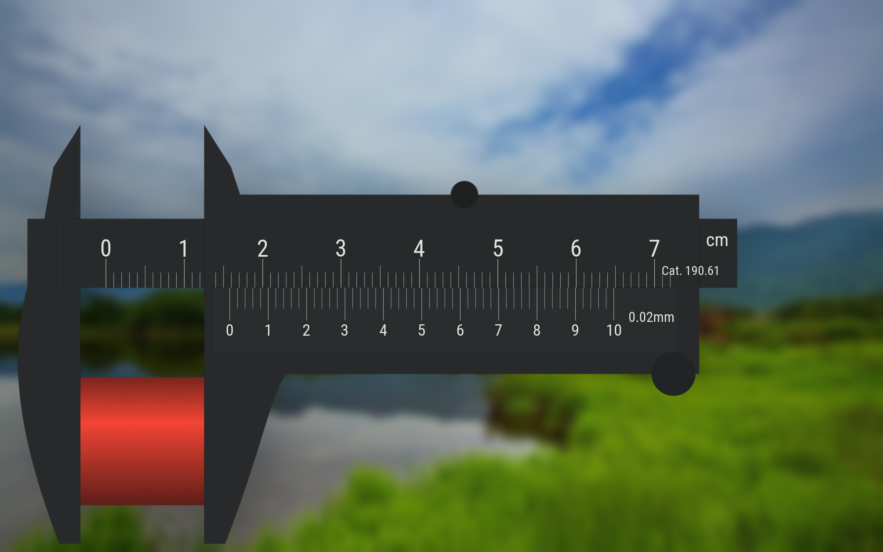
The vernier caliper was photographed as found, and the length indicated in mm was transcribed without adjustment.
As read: 15.8 mm
